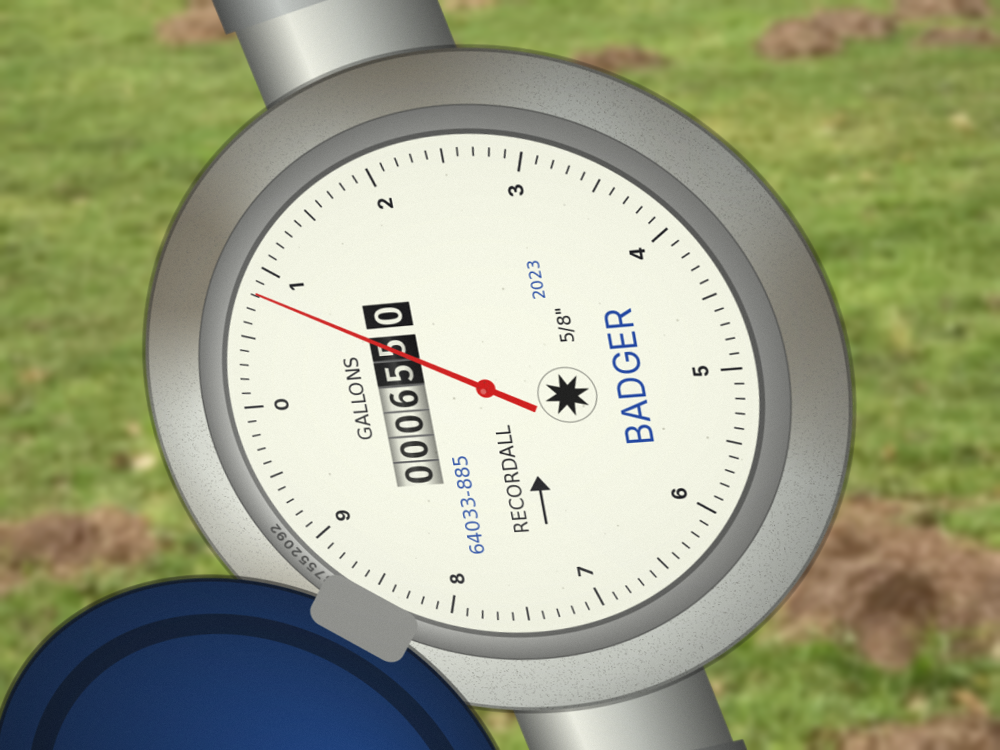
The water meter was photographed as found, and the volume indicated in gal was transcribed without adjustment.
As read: 6550.8 gal
